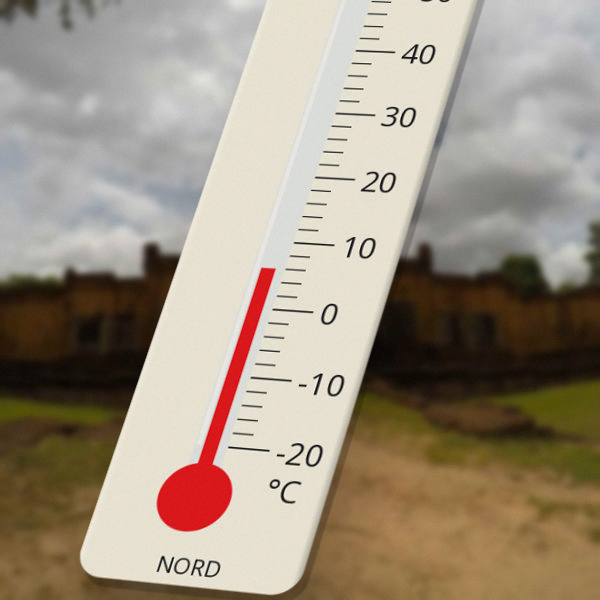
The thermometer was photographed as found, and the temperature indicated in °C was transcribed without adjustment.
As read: 6 °C
